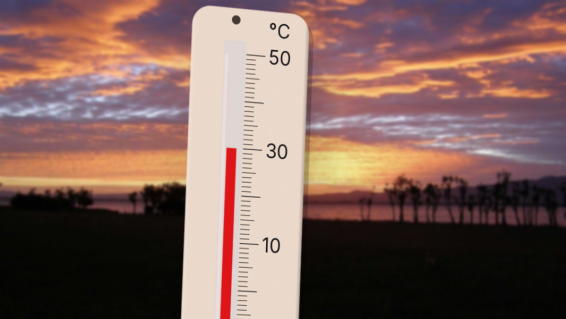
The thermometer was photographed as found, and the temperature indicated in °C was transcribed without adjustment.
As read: 30 °C
